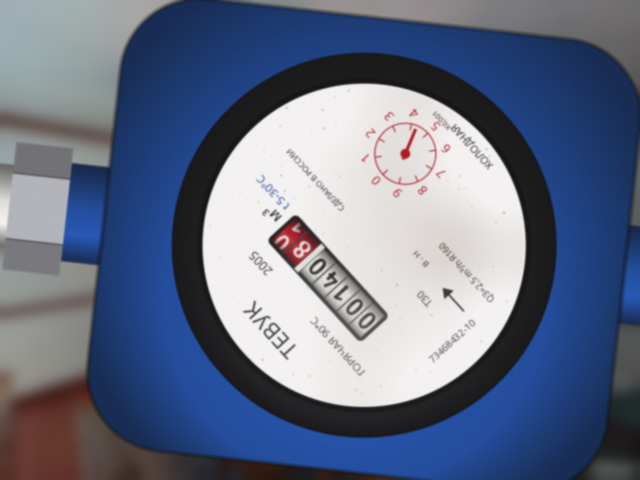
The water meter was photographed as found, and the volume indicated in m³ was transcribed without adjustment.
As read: 140.804 m³
